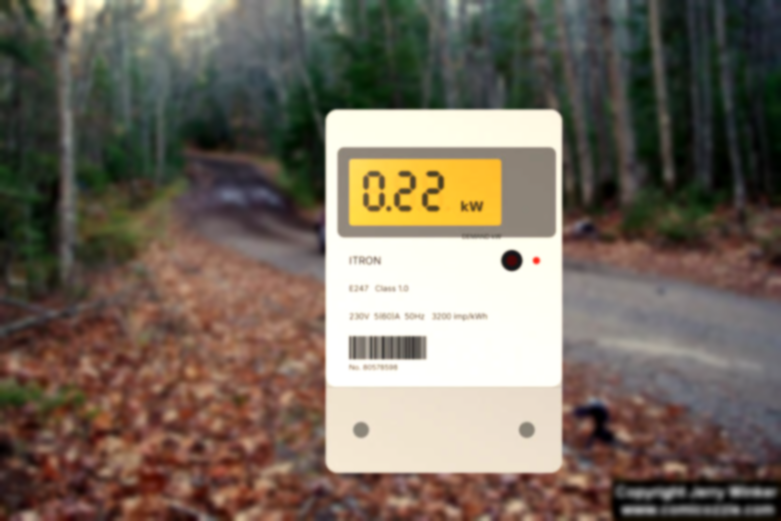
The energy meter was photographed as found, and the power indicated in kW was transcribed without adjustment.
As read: 0.22 kW
